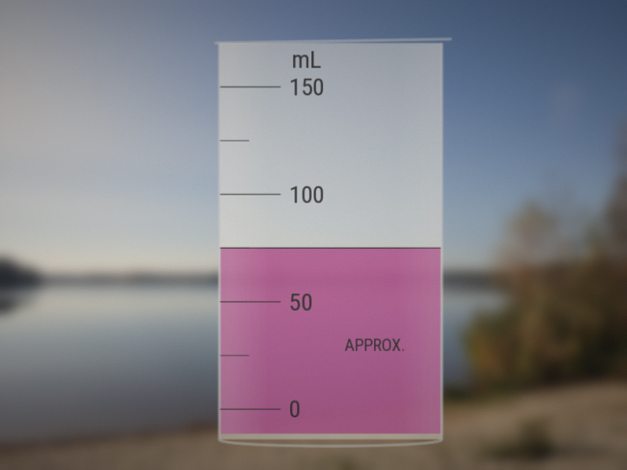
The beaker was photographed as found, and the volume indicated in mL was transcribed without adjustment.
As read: 75 mL
